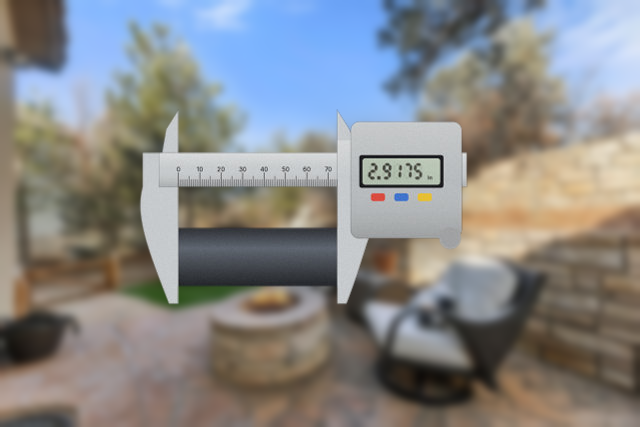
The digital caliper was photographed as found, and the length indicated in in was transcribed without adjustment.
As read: 2.9175 in
